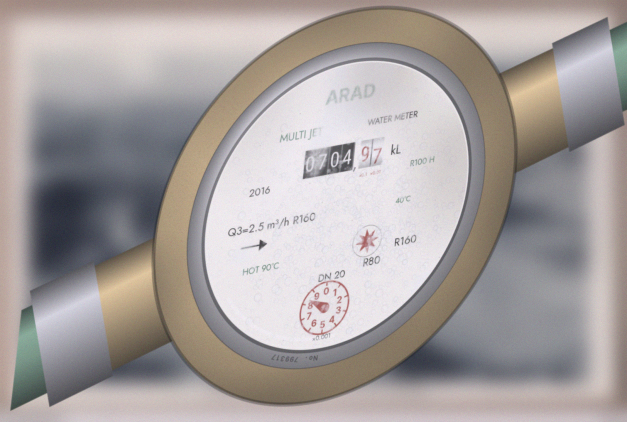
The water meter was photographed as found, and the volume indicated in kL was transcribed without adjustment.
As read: 704.968 kL
